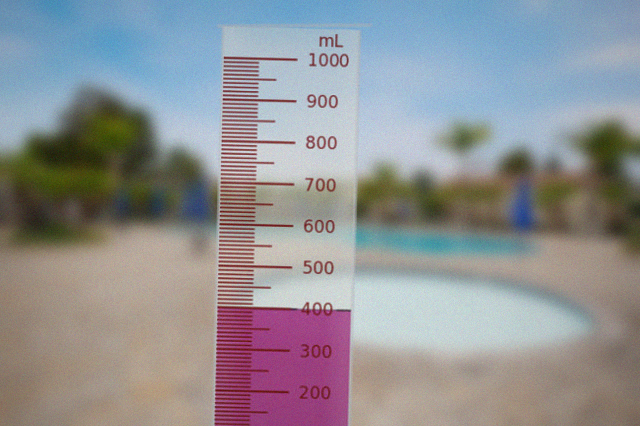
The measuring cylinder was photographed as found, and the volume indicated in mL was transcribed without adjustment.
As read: 400 mL
